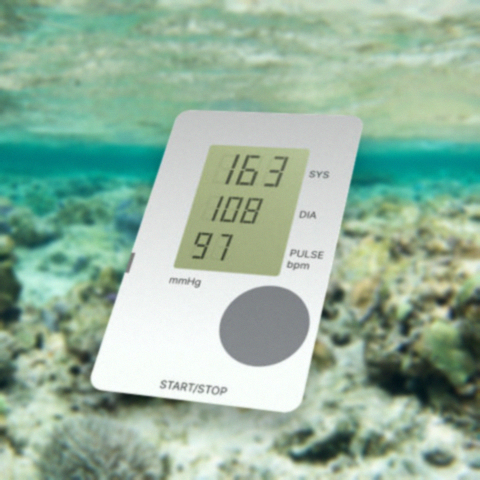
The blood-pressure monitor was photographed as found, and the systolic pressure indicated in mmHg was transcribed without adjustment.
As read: 163 mmHg
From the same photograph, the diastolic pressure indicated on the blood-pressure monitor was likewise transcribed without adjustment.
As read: 108 mmHg
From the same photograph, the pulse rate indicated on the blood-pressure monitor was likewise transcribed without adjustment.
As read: 97 bpm
